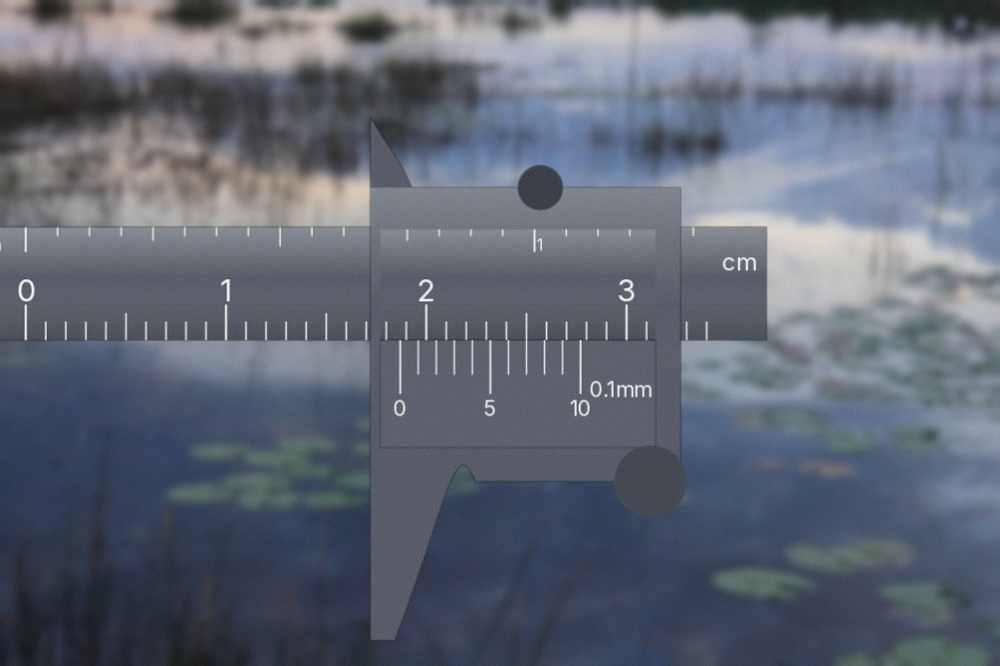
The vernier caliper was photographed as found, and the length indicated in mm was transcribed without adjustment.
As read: 18.7 mm
